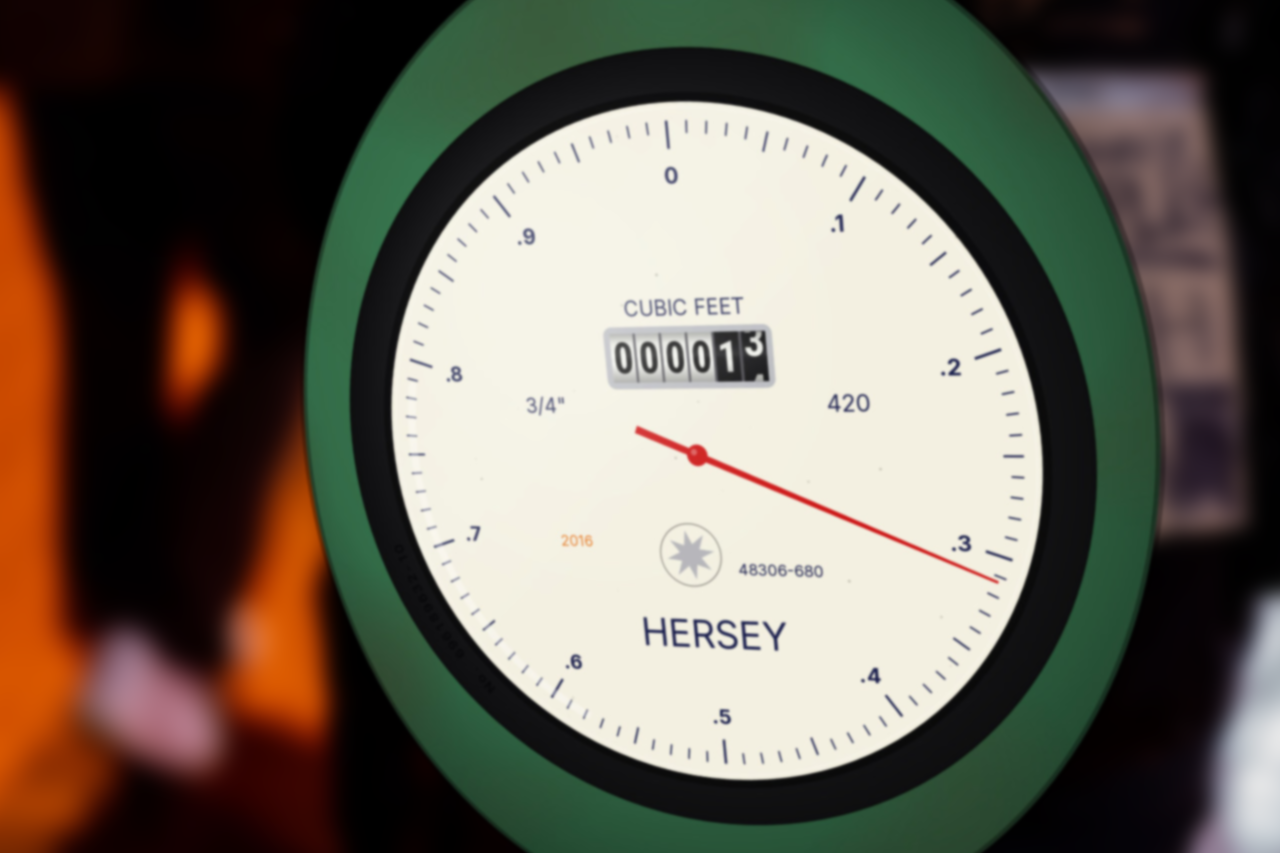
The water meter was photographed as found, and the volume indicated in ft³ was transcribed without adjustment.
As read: 13.31 ft³
